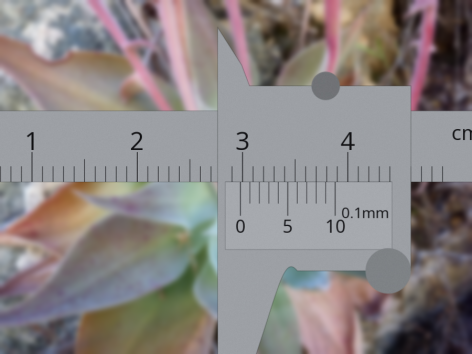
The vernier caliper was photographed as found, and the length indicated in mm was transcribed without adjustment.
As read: 29.8 mm
